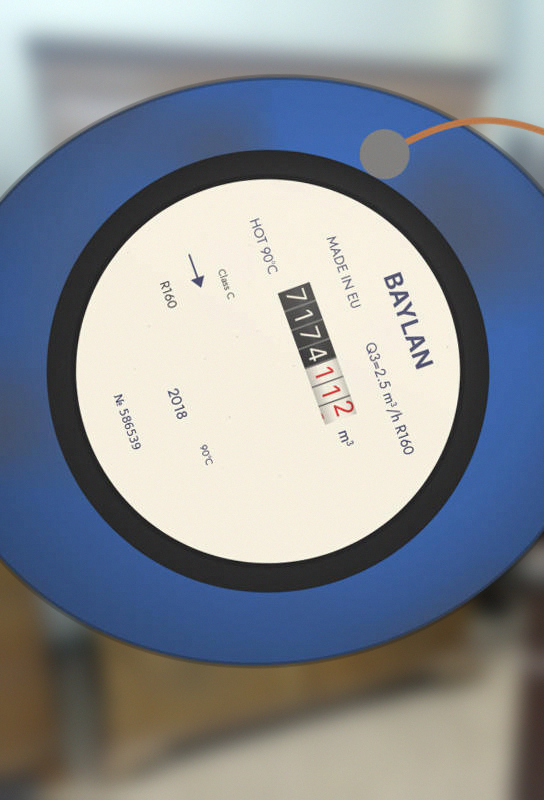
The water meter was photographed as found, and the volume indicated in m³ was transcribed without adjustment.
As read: 7174.112 m³
